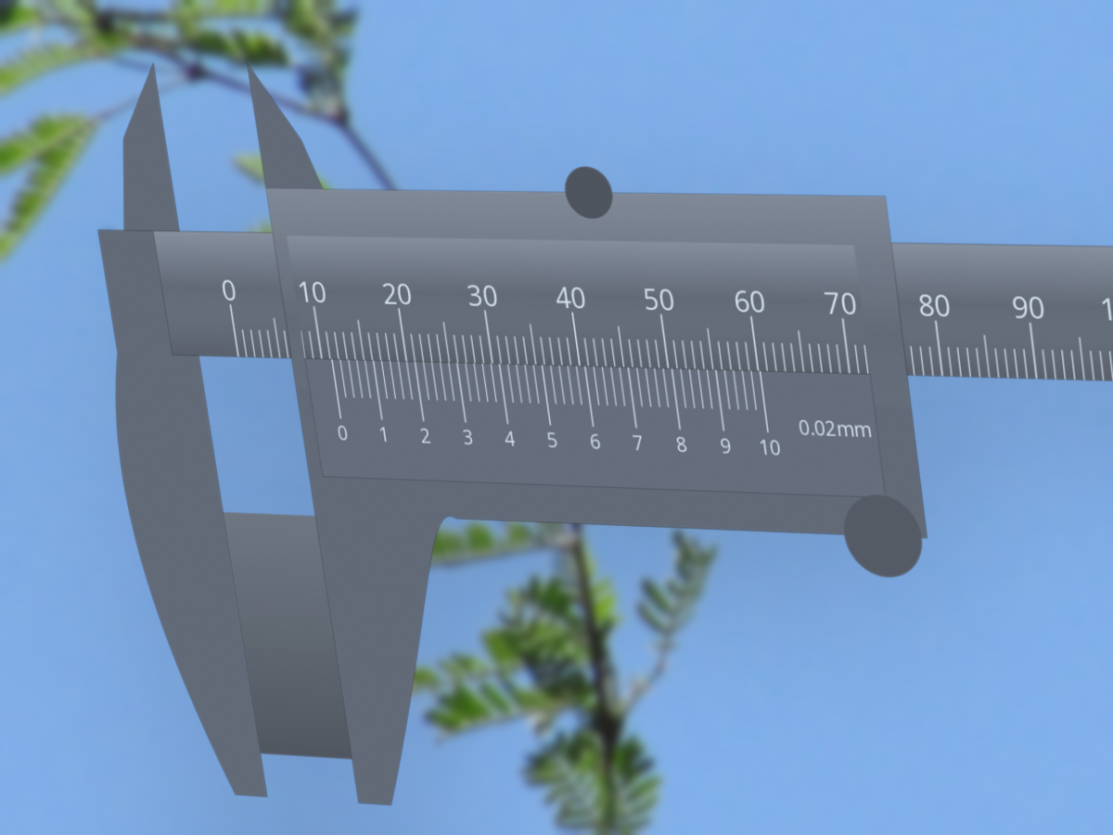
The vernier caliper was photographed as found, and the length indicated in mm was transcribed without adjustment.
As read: 11.2 mm
